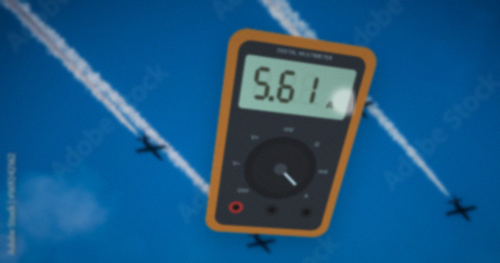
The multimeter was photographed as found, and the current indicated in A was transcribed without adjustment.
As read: 5.61 A
